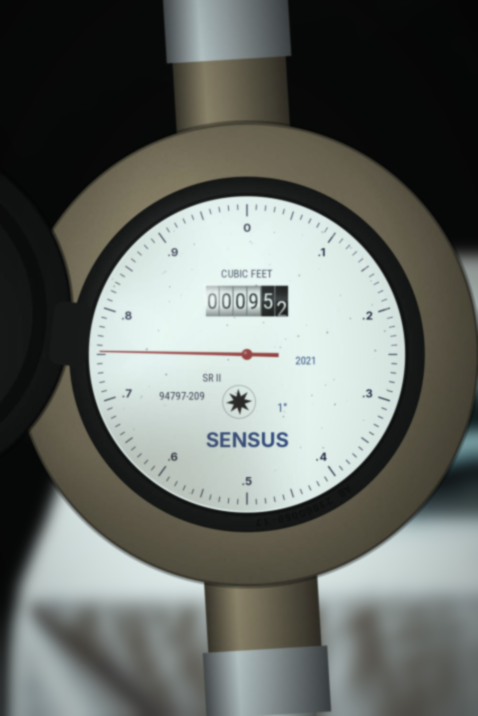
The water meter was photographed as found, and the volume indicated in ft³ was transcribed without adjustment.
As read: 951.75 ft³
